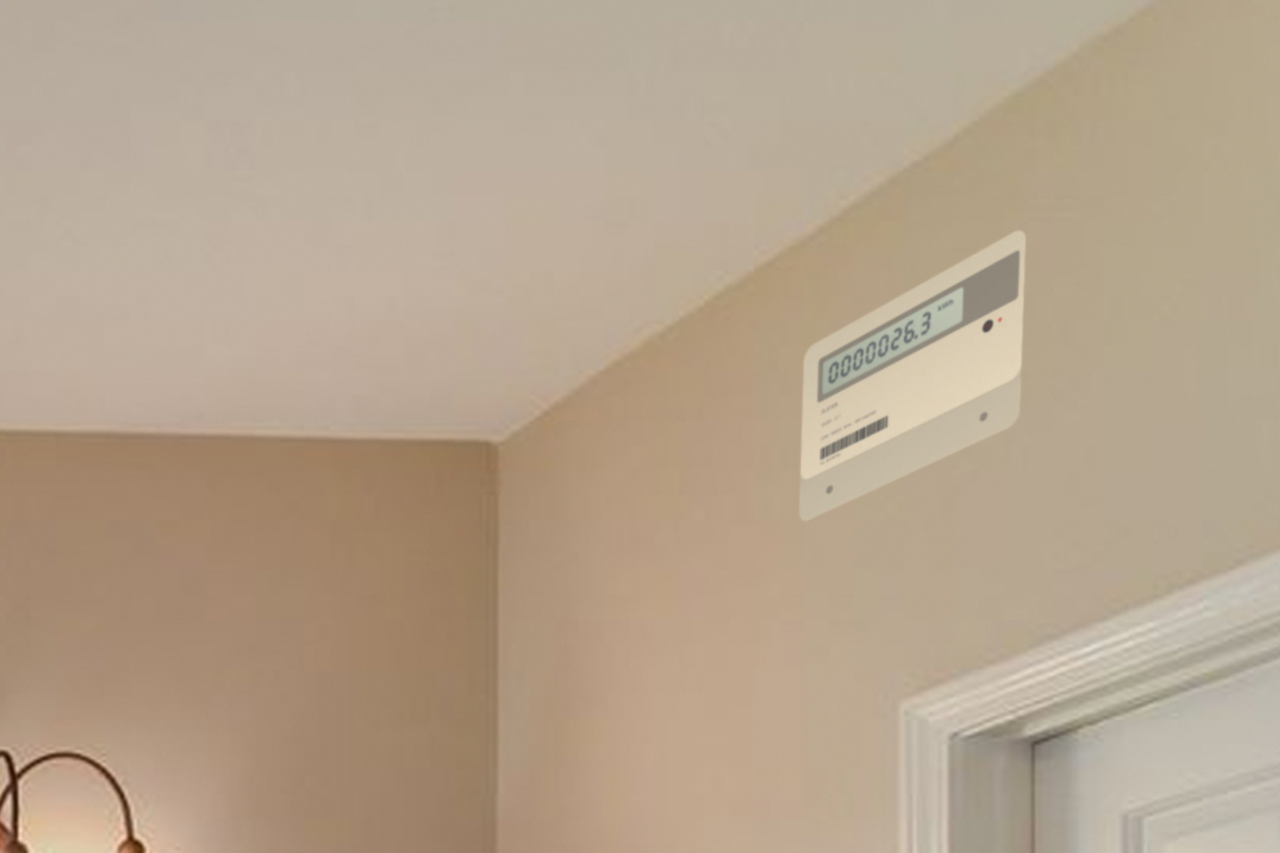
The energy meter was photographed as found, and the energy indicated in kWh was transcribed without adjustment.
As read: 26.3 kWh
